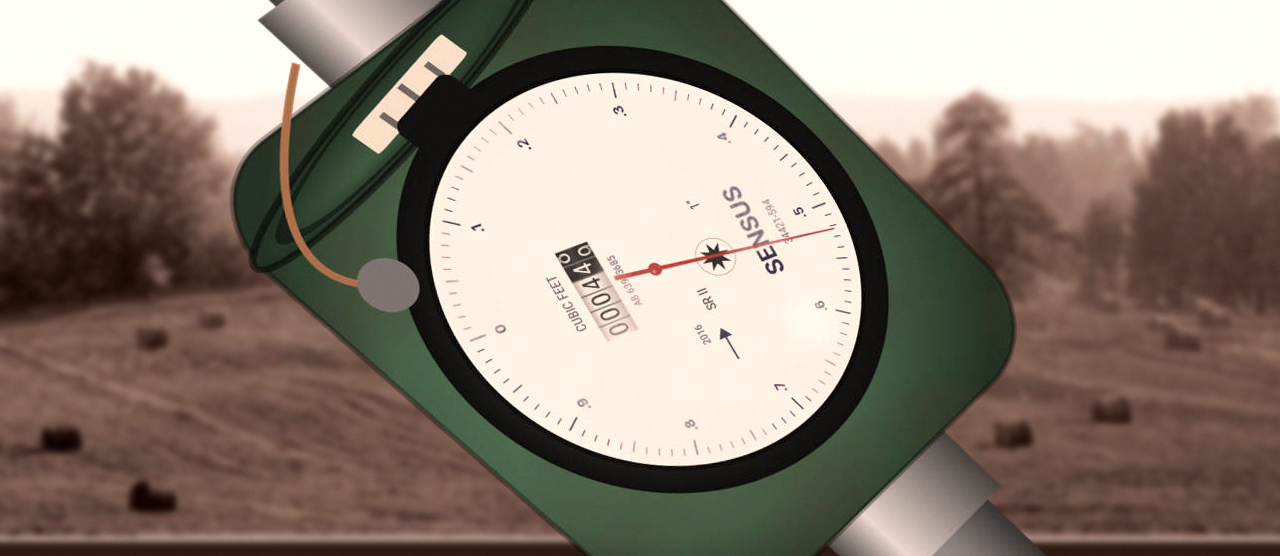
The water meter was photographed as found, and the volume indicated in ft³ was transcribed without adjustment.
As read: 448.52 ft³
